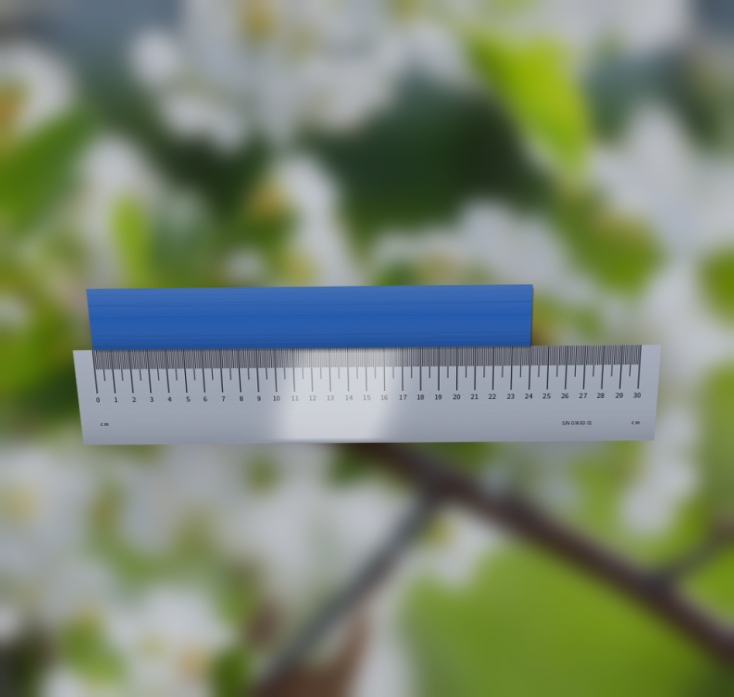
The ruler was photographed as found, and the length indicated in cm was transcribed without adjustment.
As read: 24 cm
